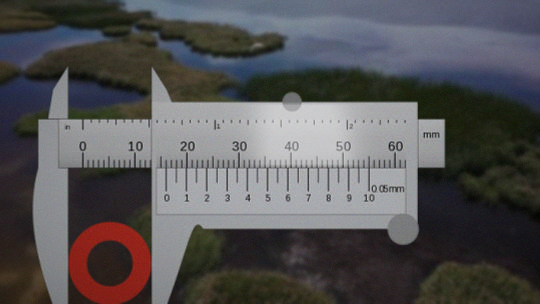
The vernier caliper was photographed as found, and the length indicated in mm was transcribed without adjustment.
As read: 16.0 mm
